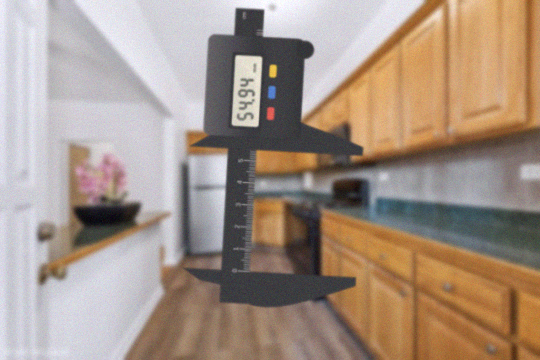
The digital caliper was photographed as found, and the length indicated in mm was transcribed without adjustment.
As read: 54.94 mm
